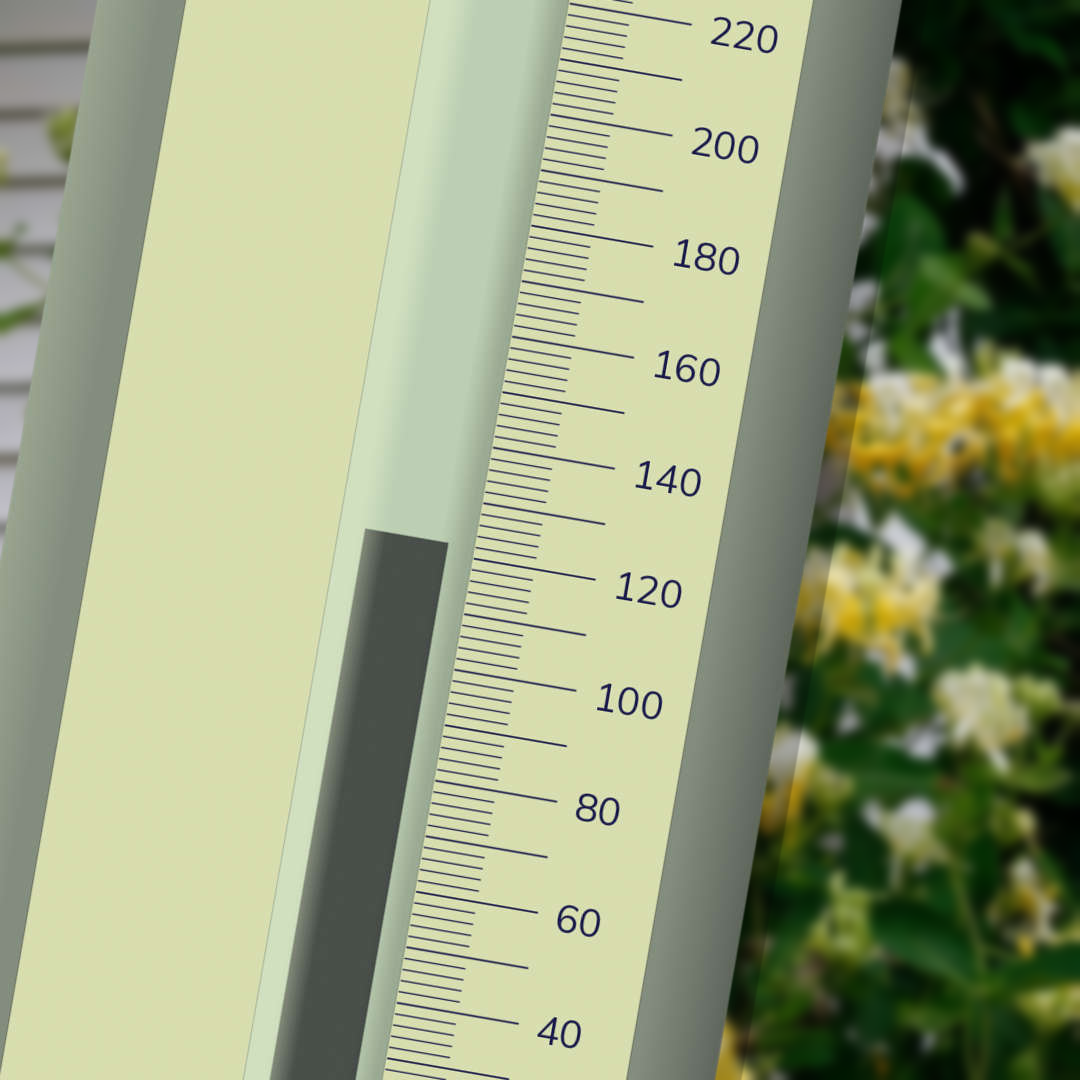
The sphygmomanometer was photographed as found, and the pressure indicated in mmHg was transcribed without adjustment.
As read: 122 mmHg
